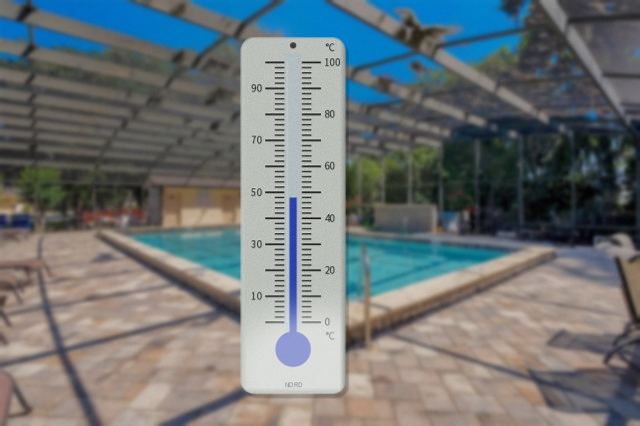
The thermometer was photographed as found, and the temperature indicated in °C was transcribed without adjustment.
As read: 48 °C
